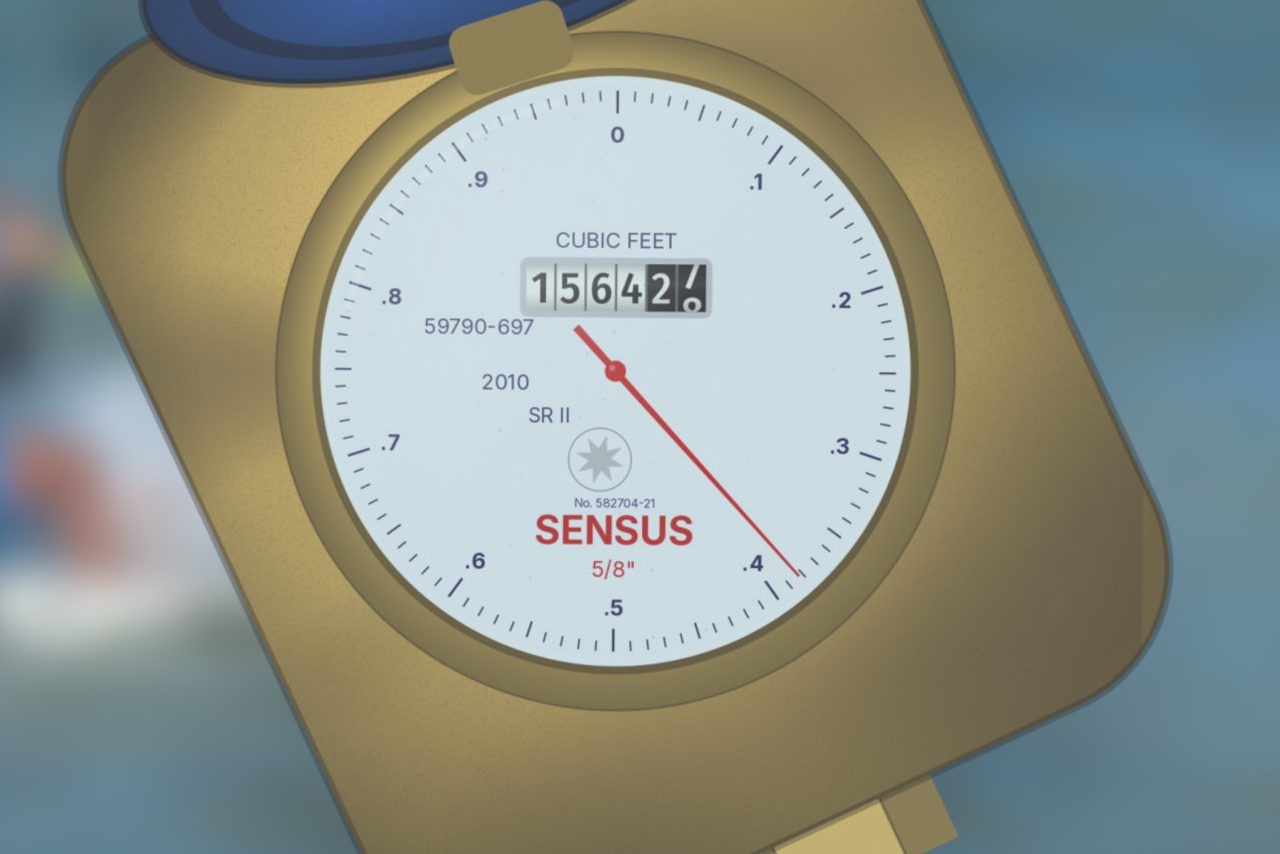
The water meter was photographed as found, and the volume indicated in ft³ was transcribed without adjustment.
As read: 156427.38 ft³
